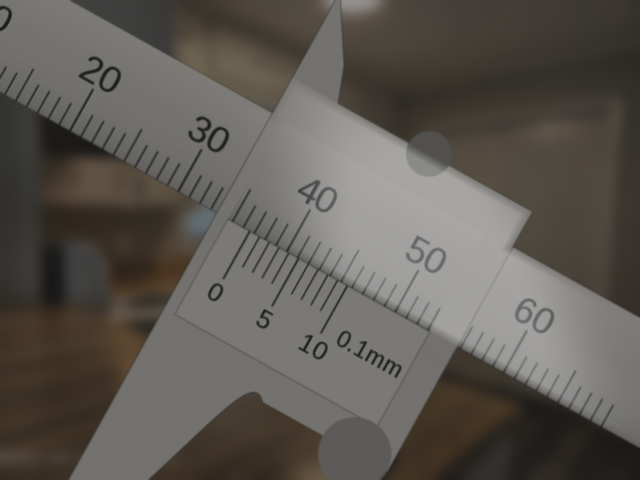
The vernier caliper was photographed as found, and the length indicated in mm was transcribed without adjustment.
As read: 36.6 mm
